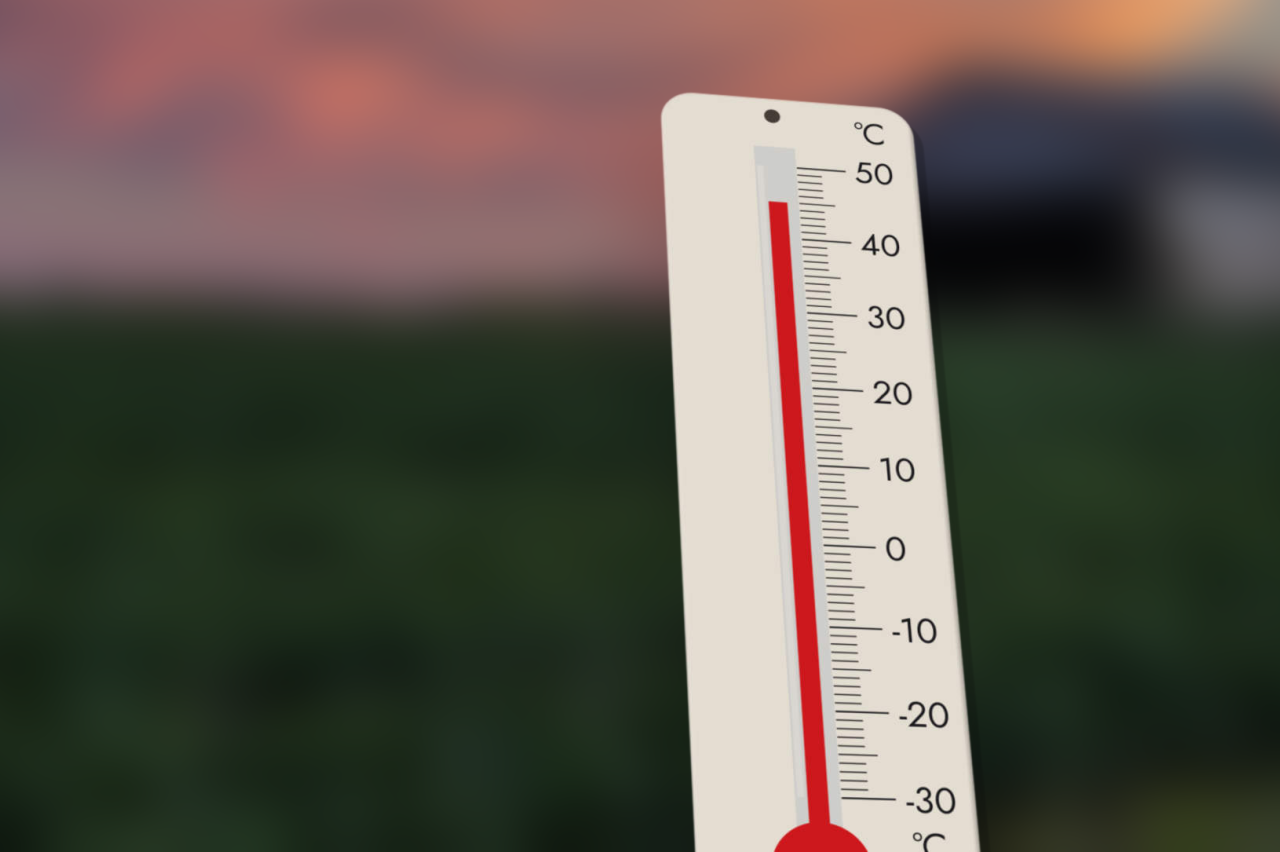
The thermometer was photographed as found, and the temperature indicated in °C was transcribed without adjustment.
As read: 45 °C
